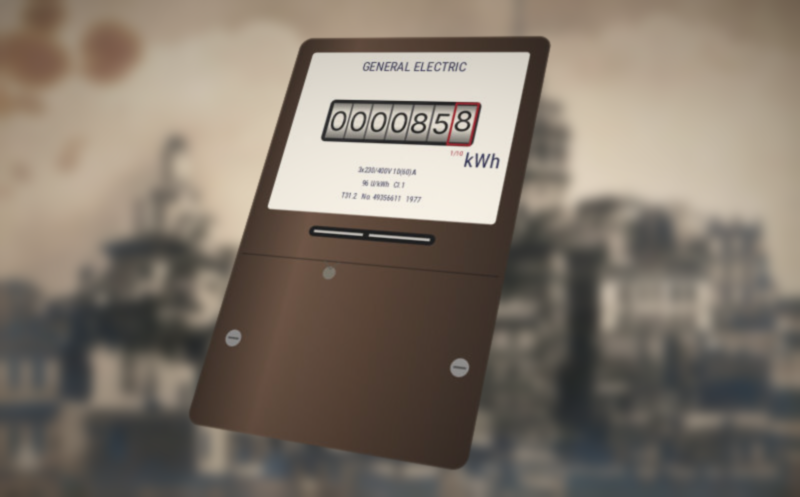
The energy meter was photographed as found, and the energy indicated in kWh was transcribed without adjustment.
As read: 85.8 kWh
